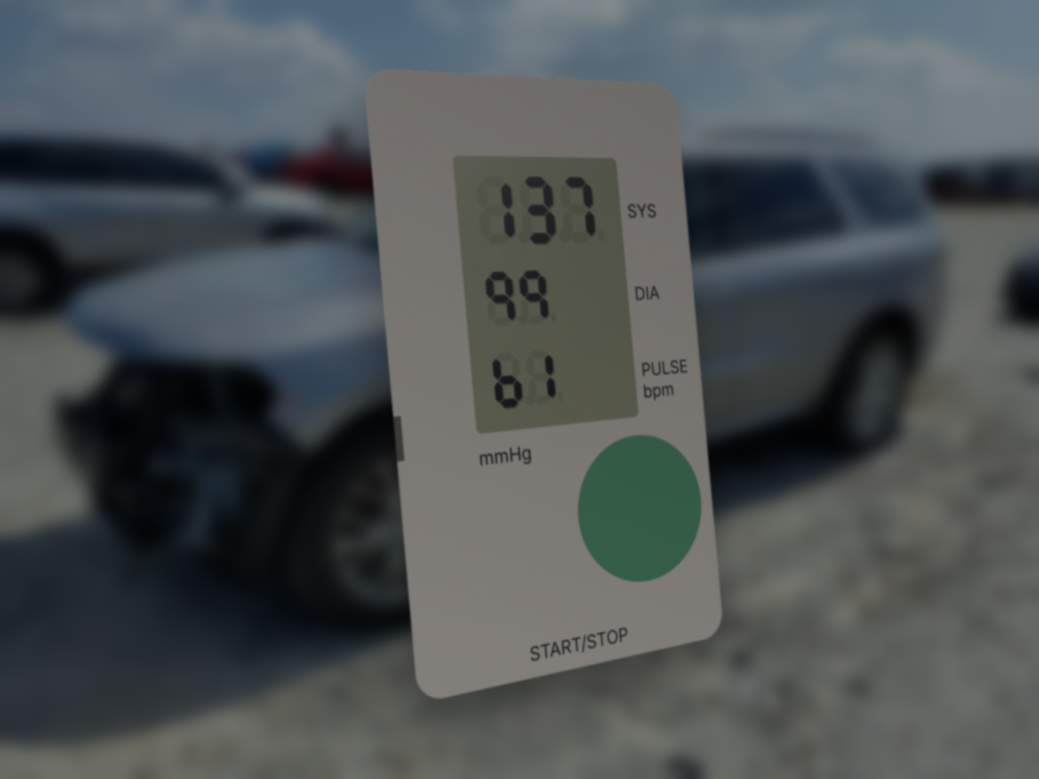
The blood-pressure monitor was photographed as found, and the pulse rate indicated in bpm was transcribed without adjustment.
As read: 61 bpm
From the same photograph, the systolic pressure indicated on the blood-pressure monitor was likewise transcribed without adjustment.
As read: 137 mmHg
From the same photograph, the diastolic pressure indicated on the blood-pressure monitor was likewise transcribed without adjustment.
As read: 99 mmHg
